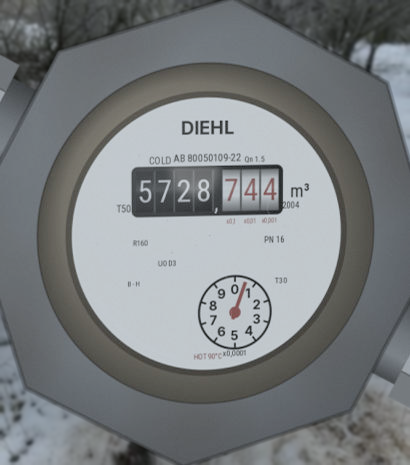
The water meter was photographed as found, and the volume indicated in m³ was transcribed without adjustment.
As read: 5728.7440 m³
